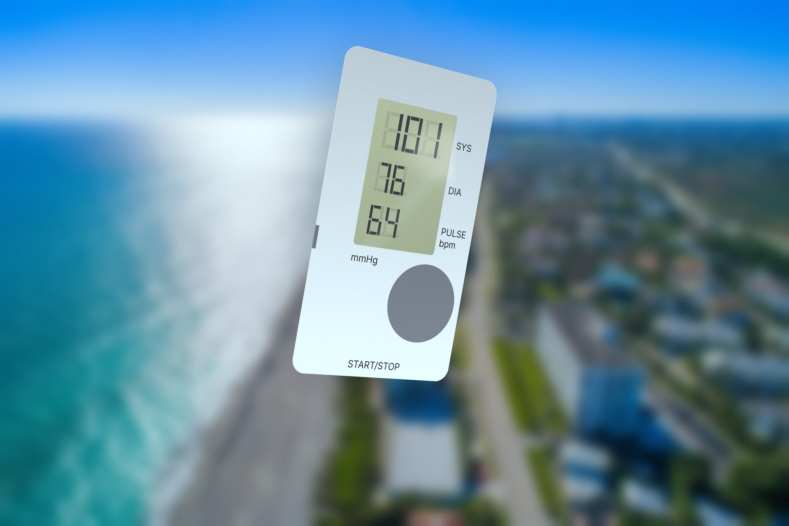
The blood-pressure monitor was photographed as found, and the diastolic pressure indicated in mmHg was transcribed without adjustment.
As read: 76 mmHg
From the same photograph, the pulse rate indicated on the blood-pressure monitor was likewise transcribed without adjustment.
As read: 64 bpm
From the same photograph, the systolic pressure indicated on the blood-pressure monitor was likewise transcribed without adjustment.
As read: 101 mmHg
